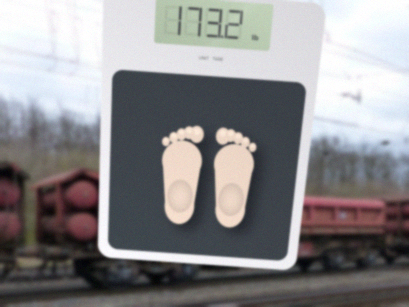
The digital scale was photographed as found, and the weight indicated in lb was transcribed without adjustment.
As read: 173.2 lb
